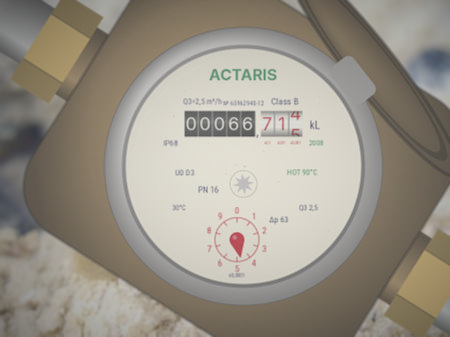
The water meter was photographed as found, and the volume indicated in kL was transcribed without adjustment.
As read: 66.7144 kL
